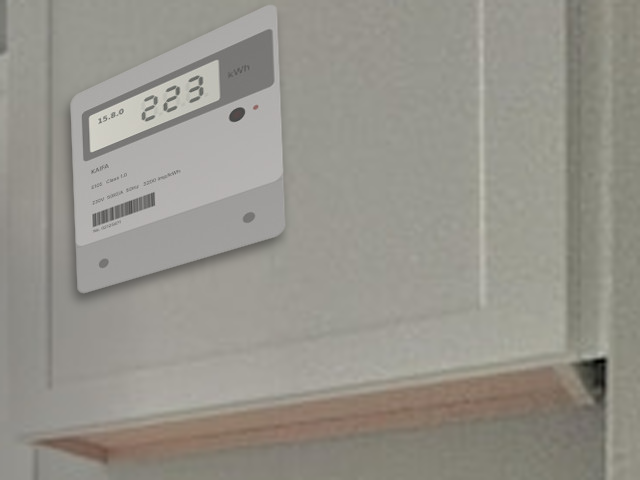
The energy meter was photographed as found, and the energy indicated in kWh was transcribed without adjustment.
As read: 223 kWh
